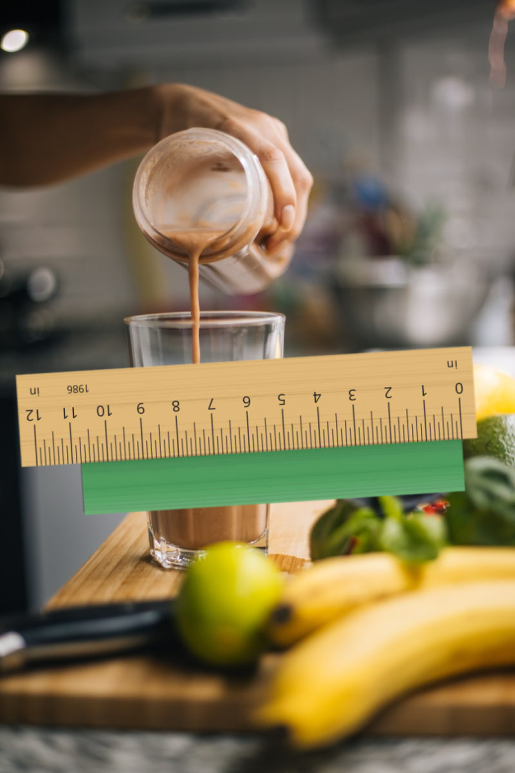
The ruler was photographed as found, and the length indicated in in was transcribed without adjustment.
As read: 10.75 in
